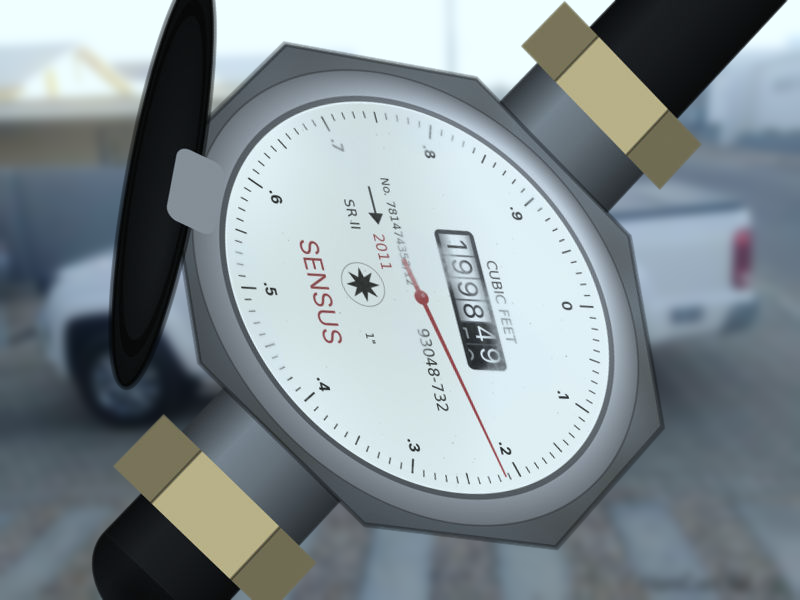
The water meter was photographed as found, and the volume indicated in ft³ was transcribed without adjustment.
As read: 199849.21 ft³
